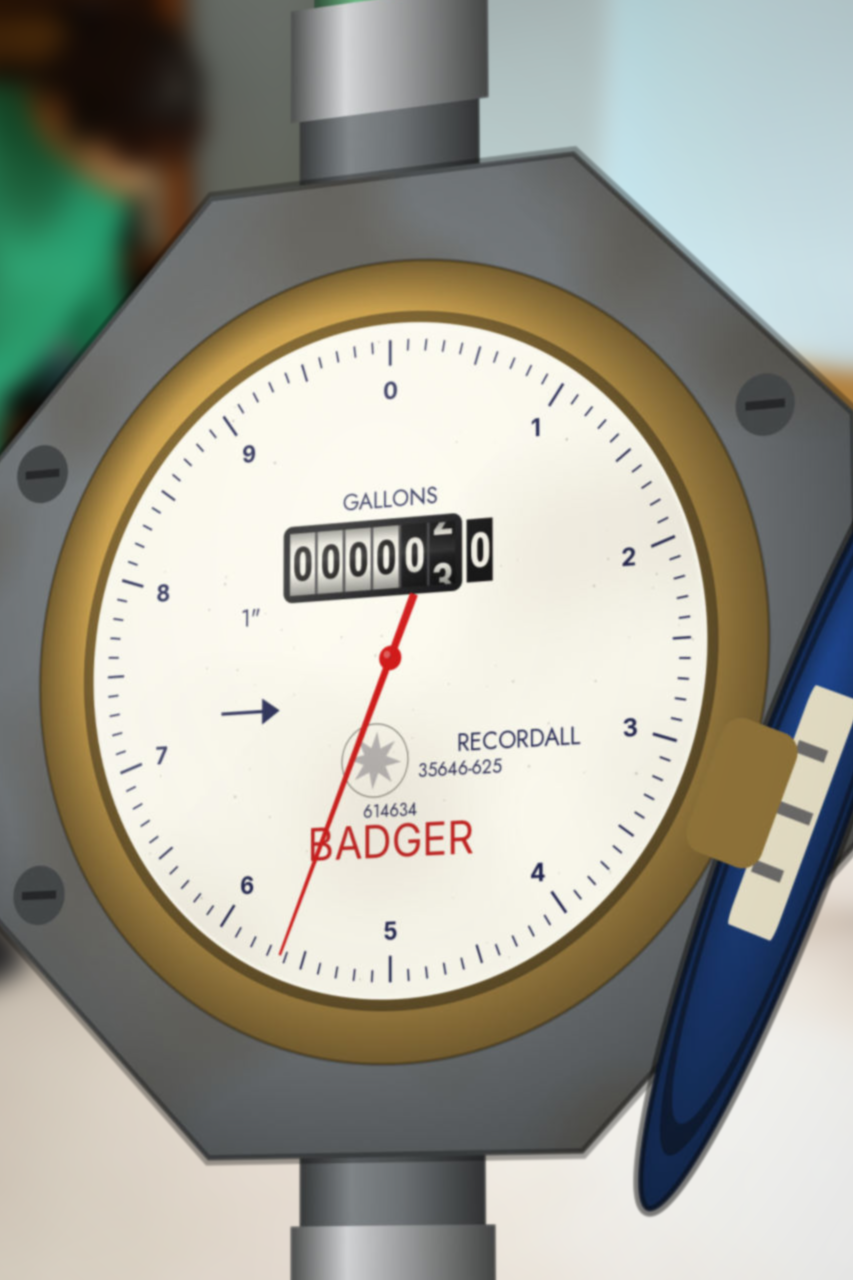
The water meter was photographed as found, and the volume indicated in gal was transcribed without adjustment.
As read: 25.6 gal
